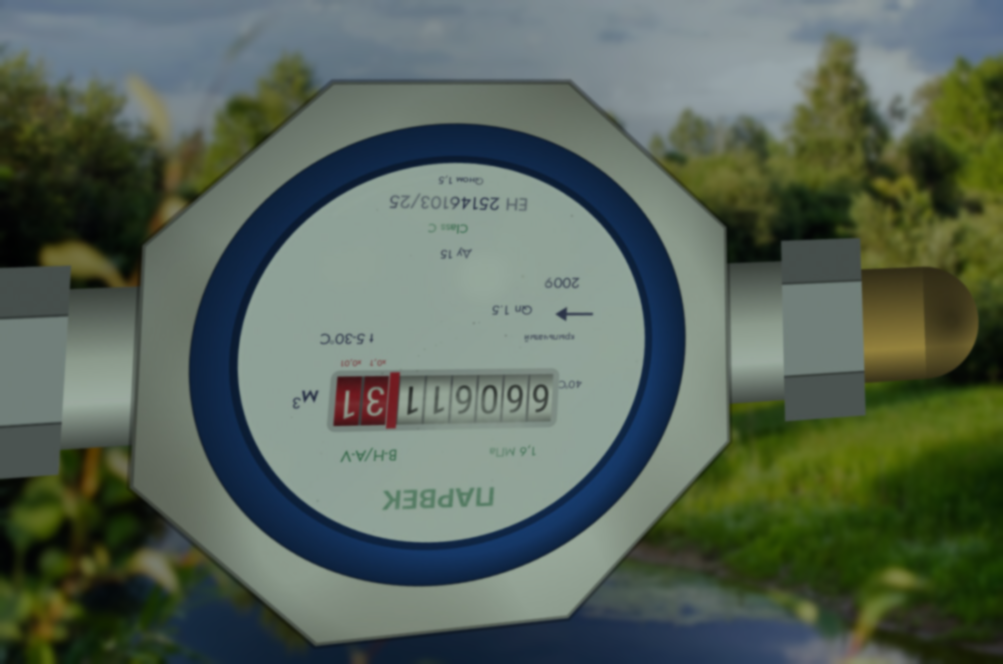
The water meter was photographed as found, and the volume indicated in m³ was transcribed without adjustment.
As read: 660611.31 m³
